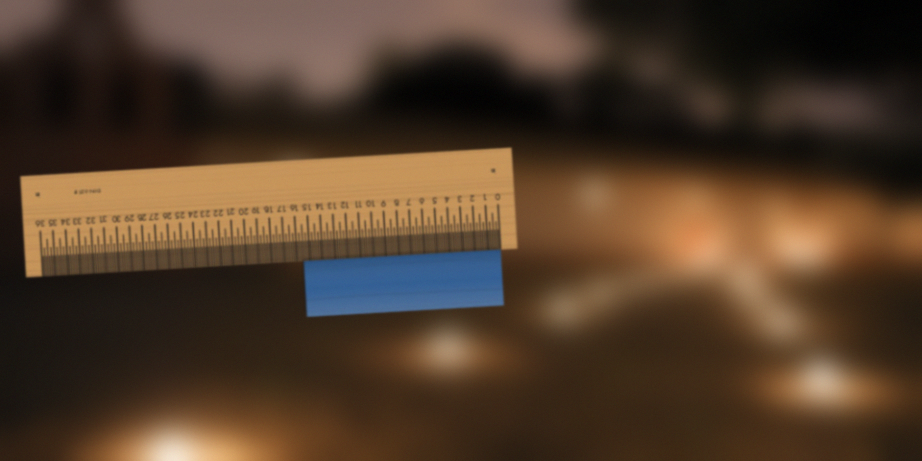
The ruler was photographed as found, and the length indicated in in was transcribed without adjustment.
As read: 15.5 in
